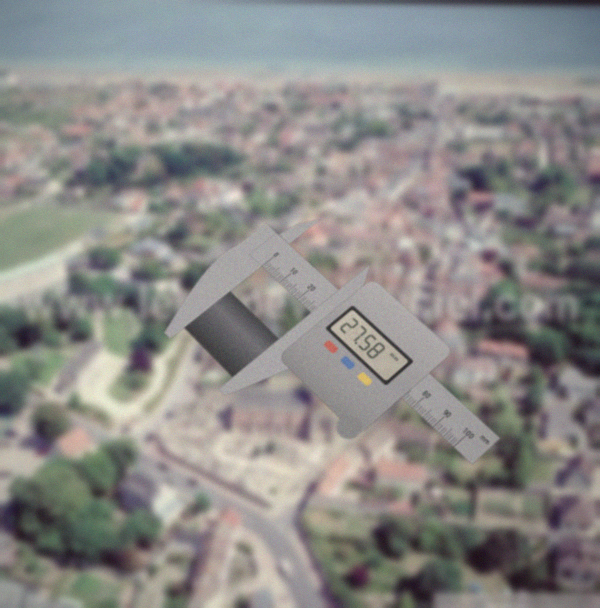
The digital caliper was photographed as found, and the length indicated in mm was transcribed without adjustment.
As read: 27.58 mm
